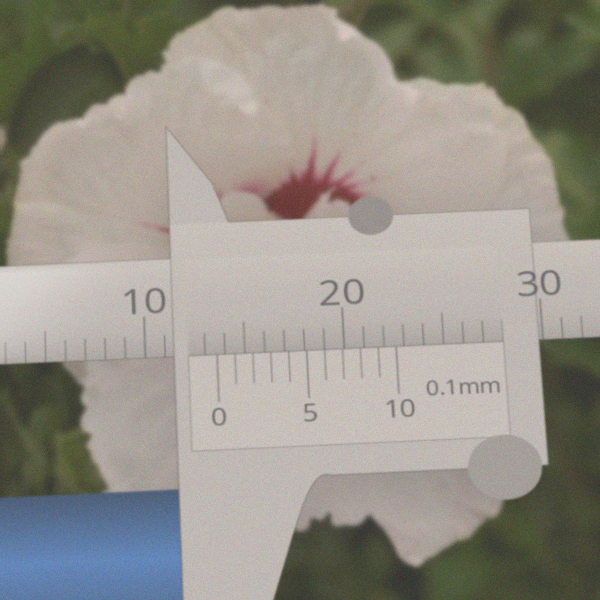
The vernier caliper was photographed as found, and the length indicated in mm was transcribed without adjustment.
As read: 13.6 mm
